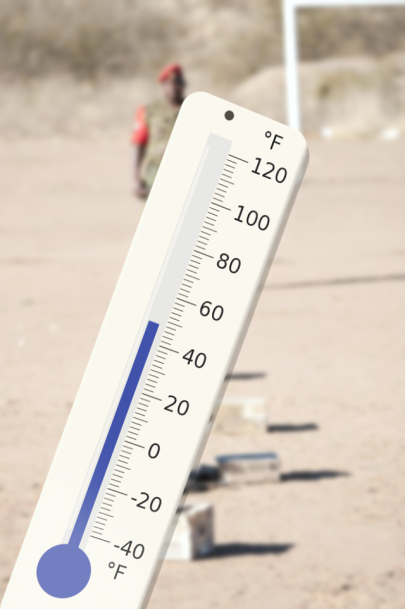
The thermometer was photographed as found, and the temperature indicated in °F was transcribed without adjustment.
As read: 48 °F
